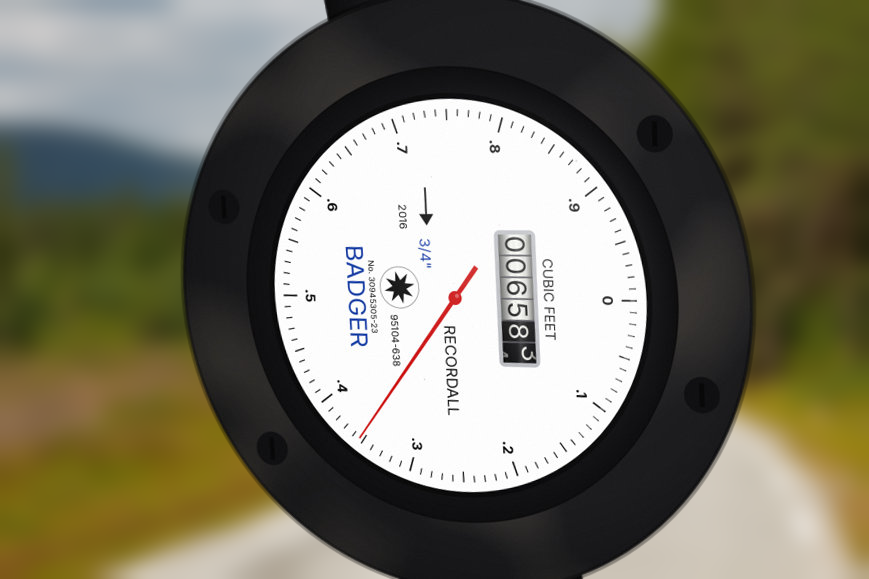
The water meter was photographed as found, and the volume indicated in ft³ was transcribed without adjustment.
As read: 6583.35 ft³
